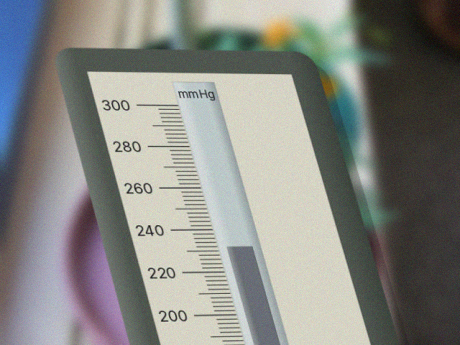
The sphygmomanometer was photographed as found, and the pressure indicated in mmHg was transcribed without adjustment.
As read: 232 mmHg
